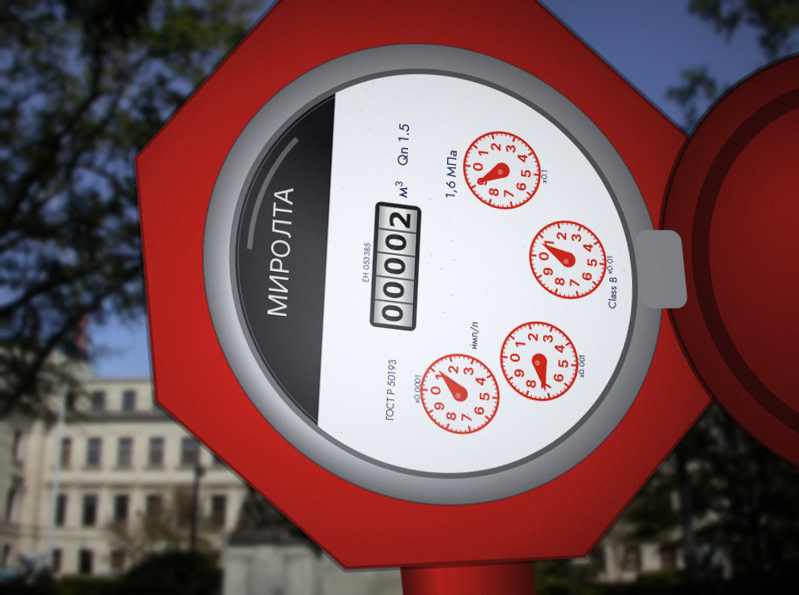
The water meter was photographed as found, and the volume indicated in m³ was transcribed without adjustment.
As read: 1.9071 m³
